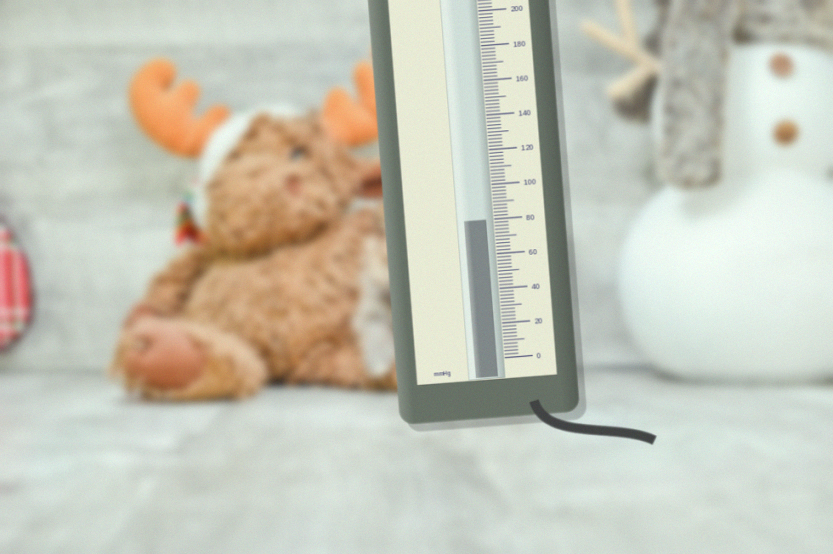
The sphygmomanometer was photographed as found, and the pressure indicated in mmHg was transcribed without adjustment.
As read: 80 mmHg
